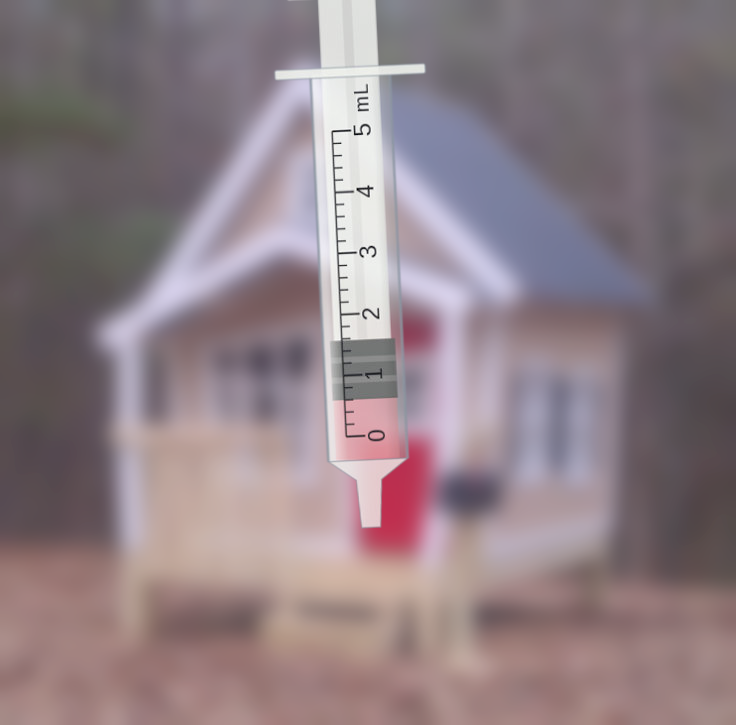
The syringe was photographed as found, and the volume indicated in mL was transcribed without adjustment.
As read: 0.6 mL
